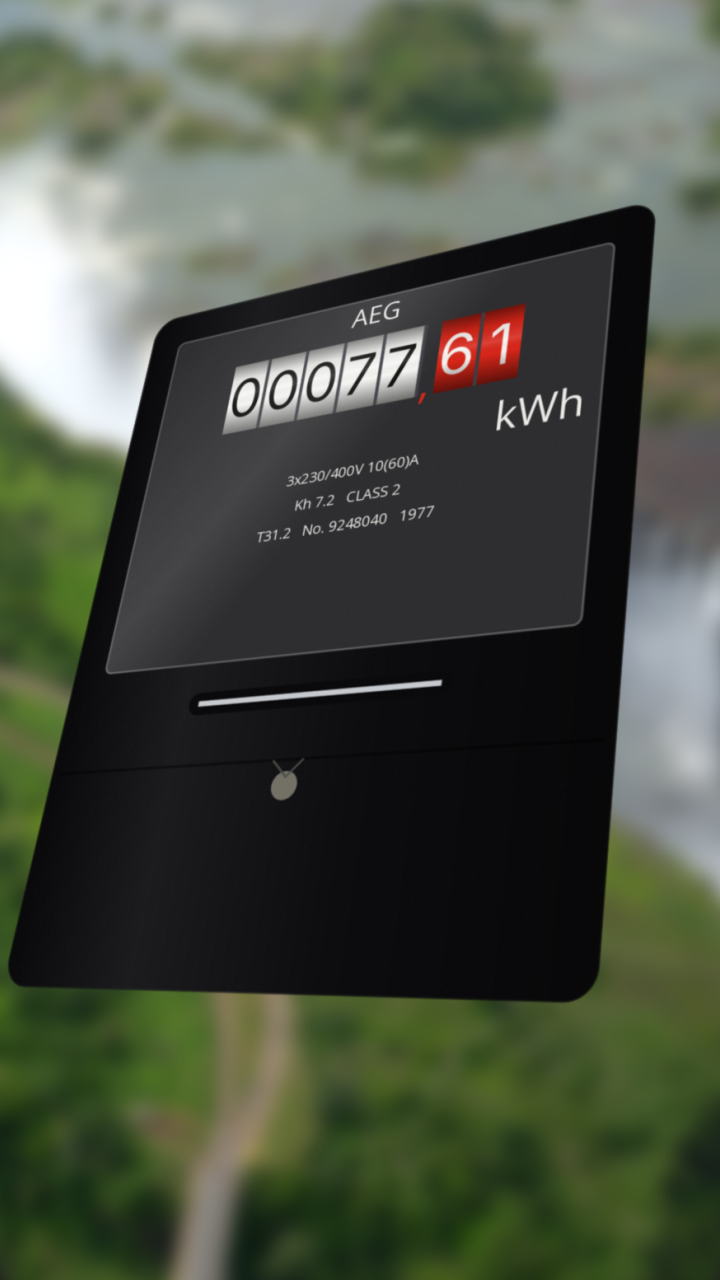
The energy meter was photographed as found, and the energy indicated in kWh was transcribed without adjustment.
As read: 77.61 kWh
